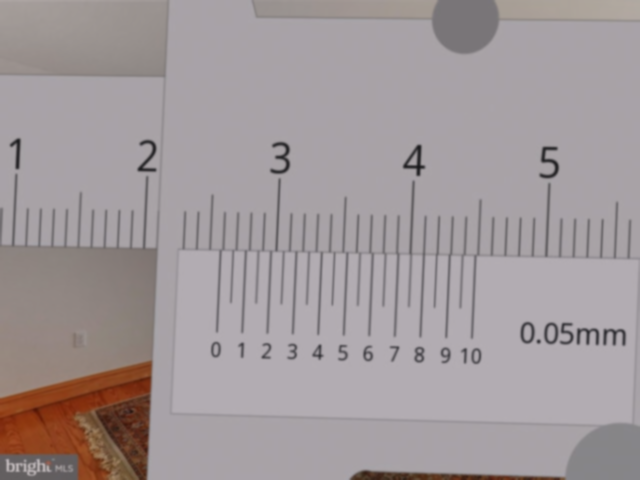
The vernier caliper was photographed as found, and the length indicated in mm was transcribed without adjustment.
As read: 25.8 mm
